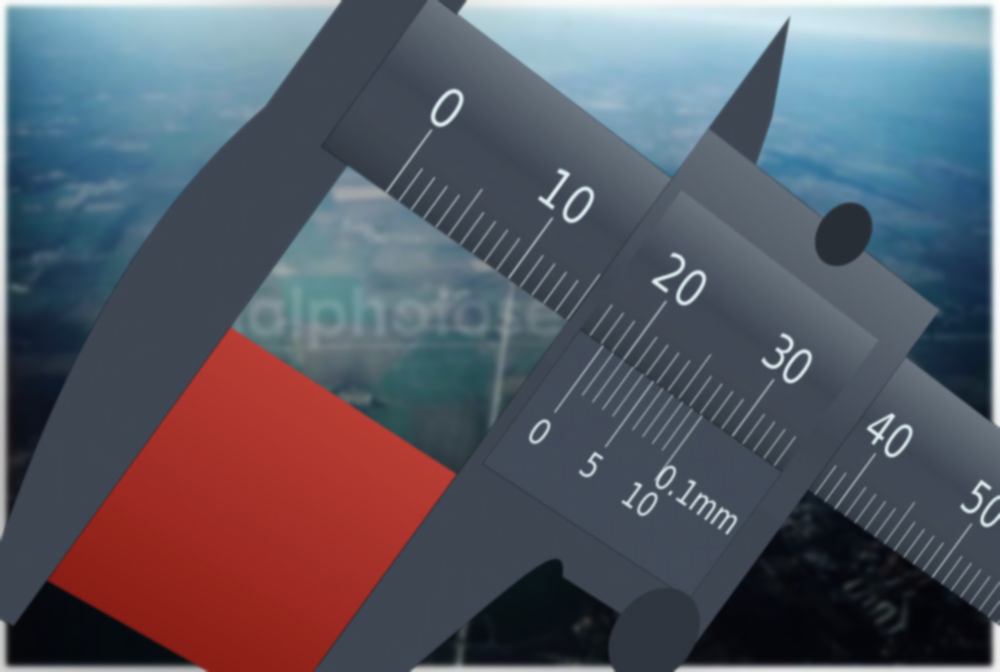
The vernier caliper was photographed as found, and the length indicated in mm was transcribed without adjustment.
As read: 18.2 mm
